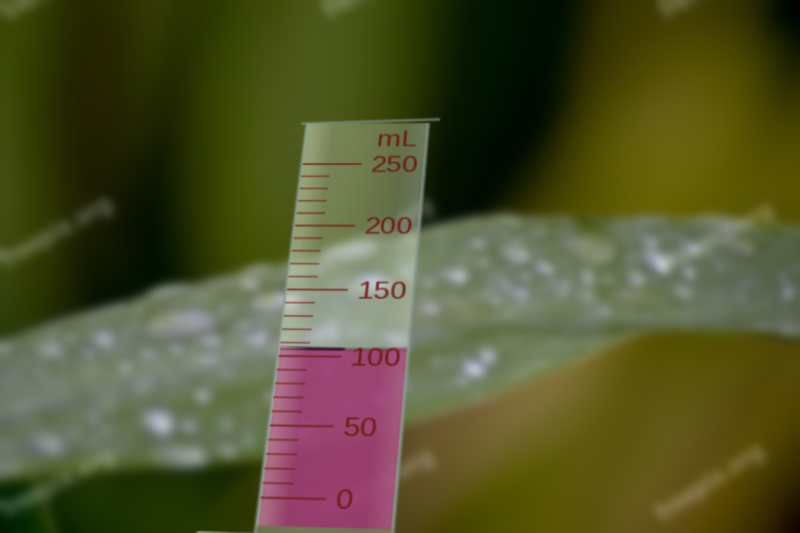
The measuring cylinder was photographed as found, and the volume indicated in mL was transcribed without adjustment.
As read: 105 mL
